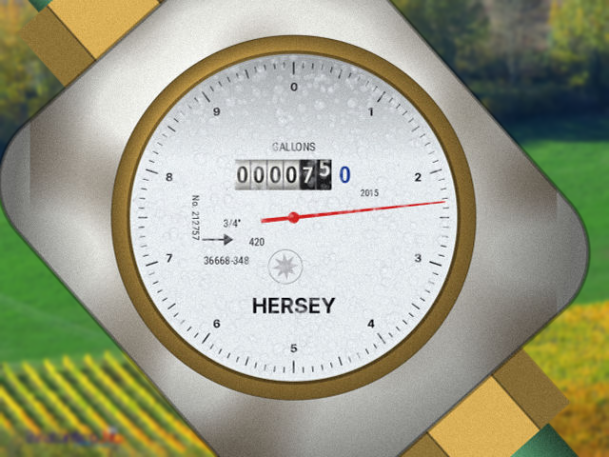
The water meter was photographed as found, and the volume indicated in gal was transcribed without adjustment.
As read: 752.3 gal
